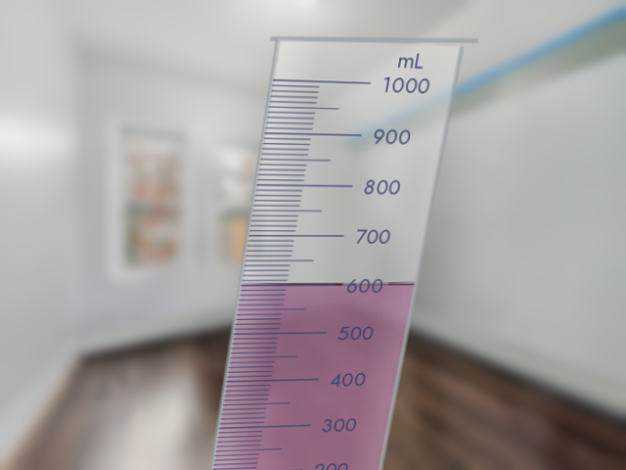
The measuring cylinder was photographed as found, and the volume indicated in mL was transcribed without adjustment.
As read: 600 mL
